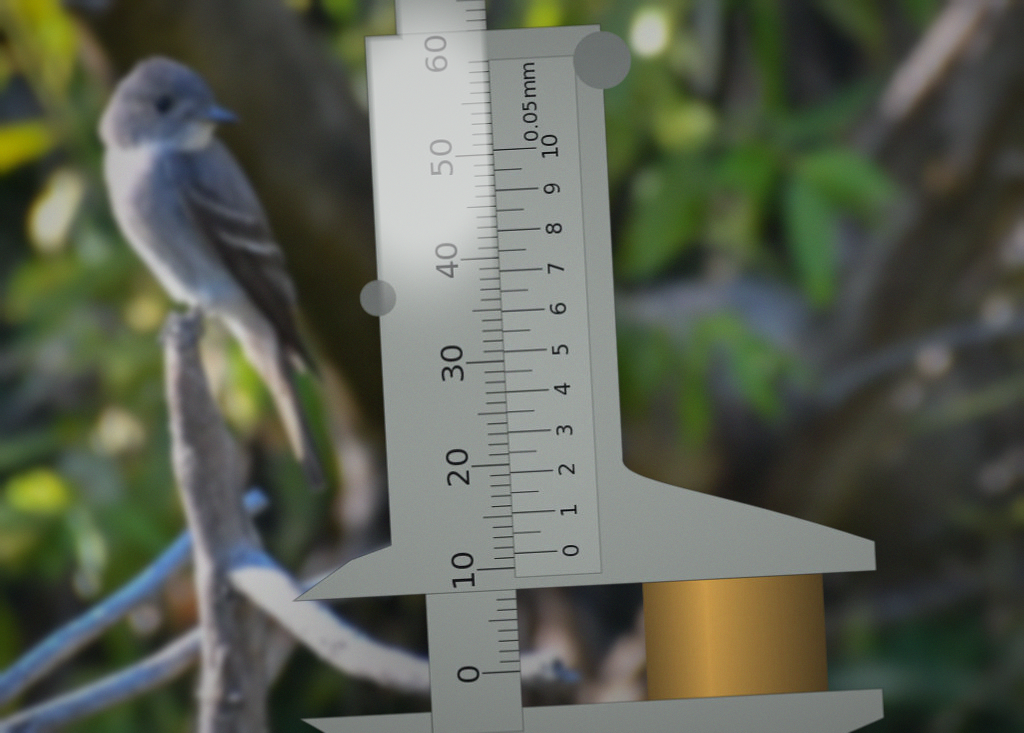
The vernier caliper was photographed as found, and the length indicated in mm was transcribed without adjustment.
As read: 11.4 mm
